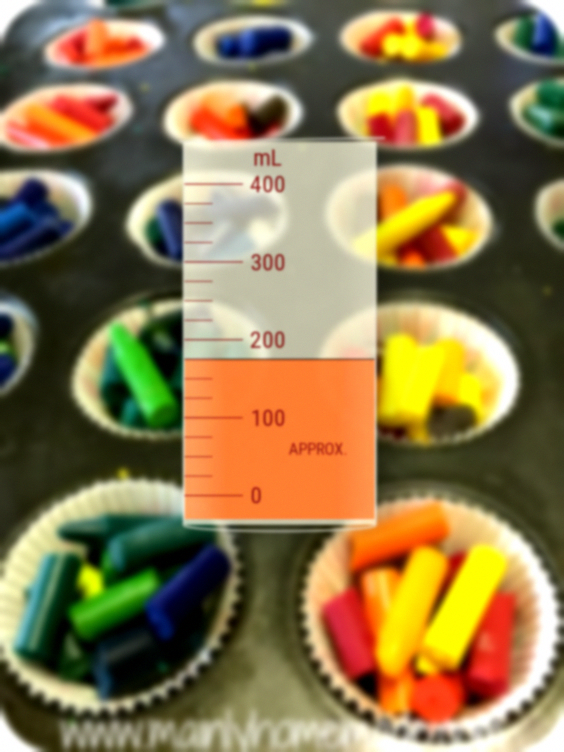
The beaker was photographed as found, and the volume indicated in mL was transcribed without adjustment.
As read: 175 mL
